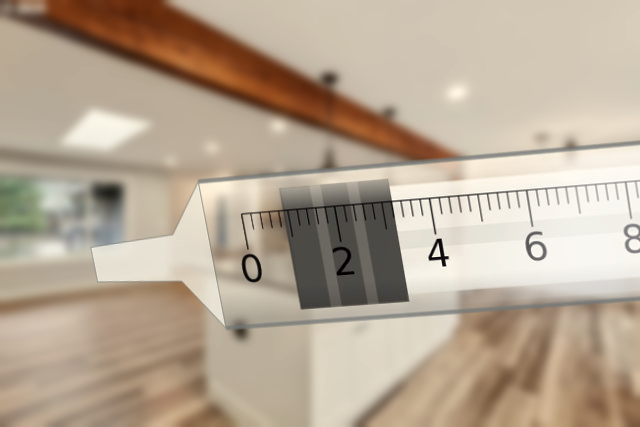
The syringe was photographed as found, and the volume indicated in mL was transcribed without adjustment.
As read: 0.9 mL
